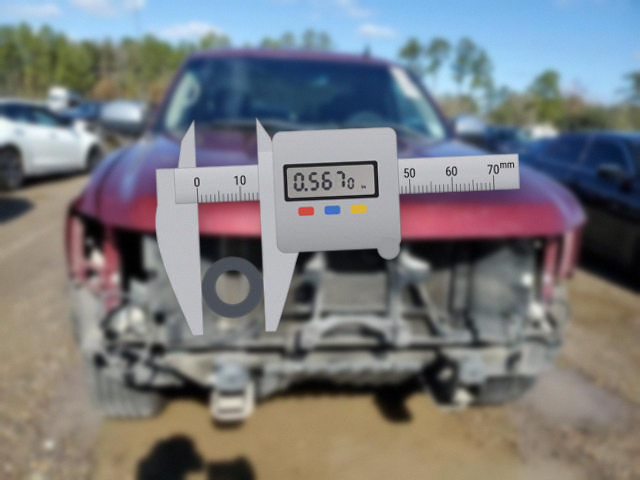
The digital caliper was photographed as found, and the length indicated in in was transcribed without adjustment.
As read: 0.5670 in
